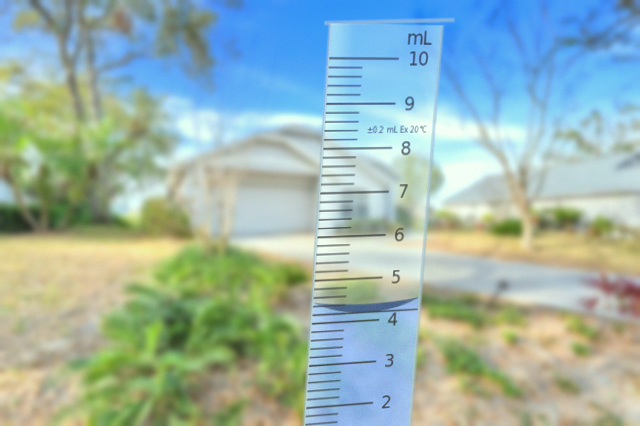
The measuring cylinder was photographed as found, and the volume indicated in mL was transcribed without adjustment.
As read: 4.2 mL
